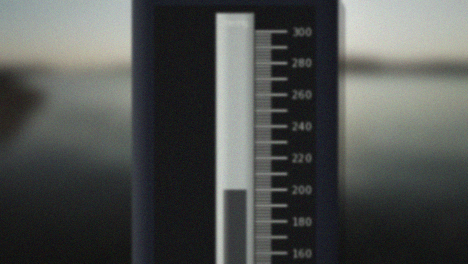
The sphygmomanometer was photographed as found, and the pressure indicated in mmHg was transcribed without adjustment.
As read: 200 mmHg
